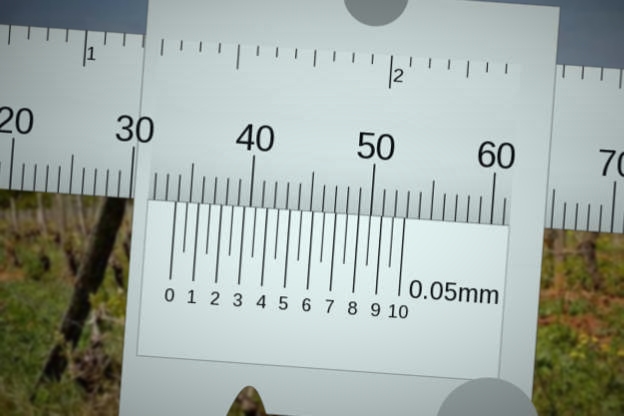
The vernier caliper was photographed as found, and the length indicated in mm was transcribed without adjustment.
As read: 33.8 mm
